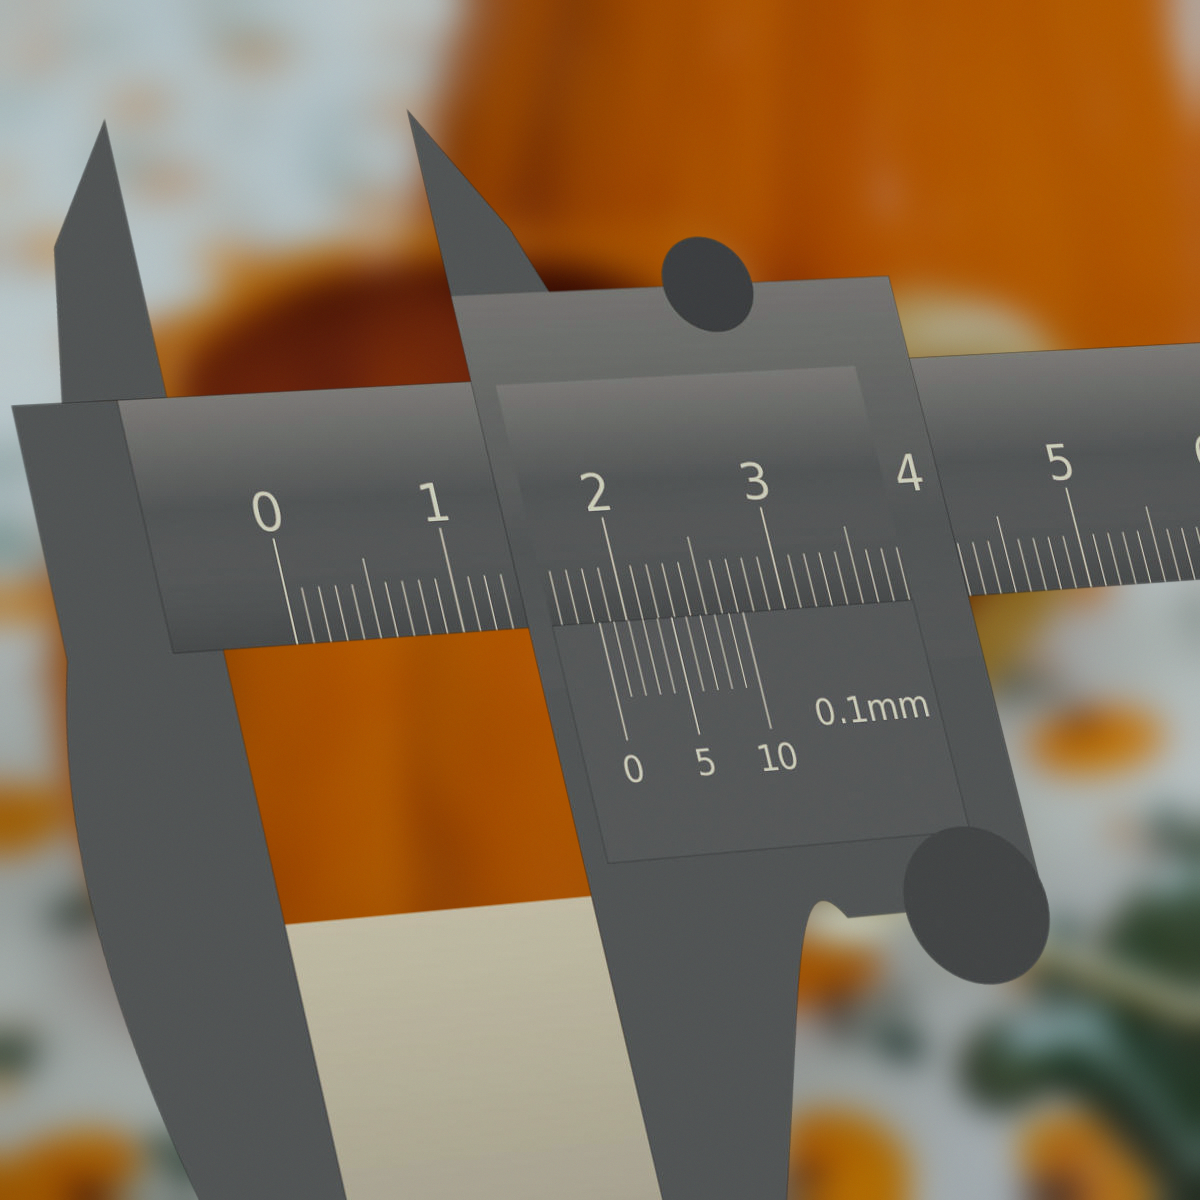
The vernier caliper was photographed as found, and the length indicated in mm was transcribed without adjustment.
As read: 18.3 mm
